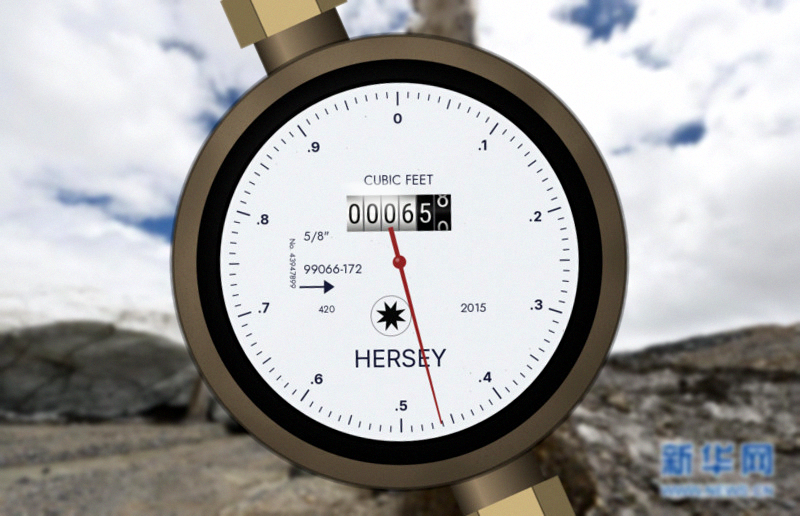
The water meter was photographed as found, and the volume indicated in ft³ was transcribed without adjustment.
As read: 658.46 ft³
